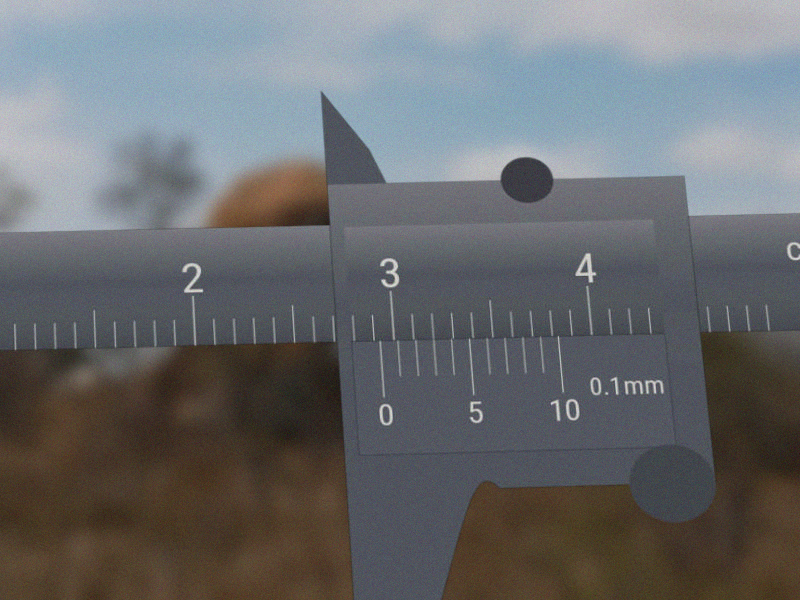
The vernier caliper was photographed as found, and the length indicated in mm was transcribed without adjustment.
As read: 29.3 mm
